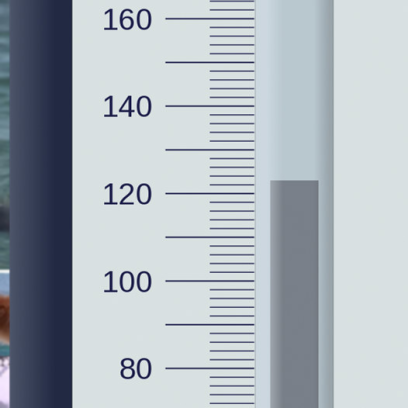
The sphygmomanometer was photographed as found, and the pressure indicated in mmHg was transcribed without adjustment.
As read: 123 mmHg
